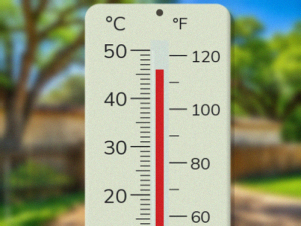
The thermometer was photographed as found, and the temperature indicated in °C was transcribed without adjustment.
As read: 46 °C
